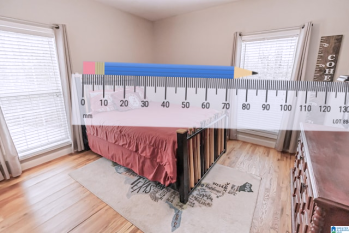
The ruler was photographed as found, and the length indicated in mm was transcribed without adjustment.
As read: 85 mm
